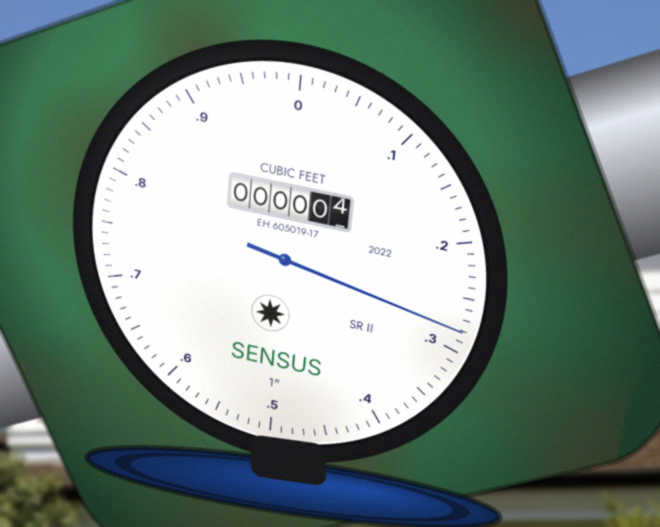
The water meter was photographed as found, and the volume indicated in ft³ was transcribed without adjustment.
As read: 4.28 ft³
